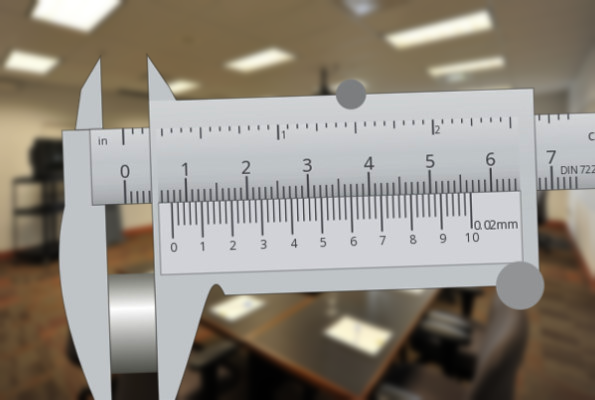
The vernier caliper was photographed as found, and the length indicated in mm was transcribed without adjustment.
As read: 7.6 mm
